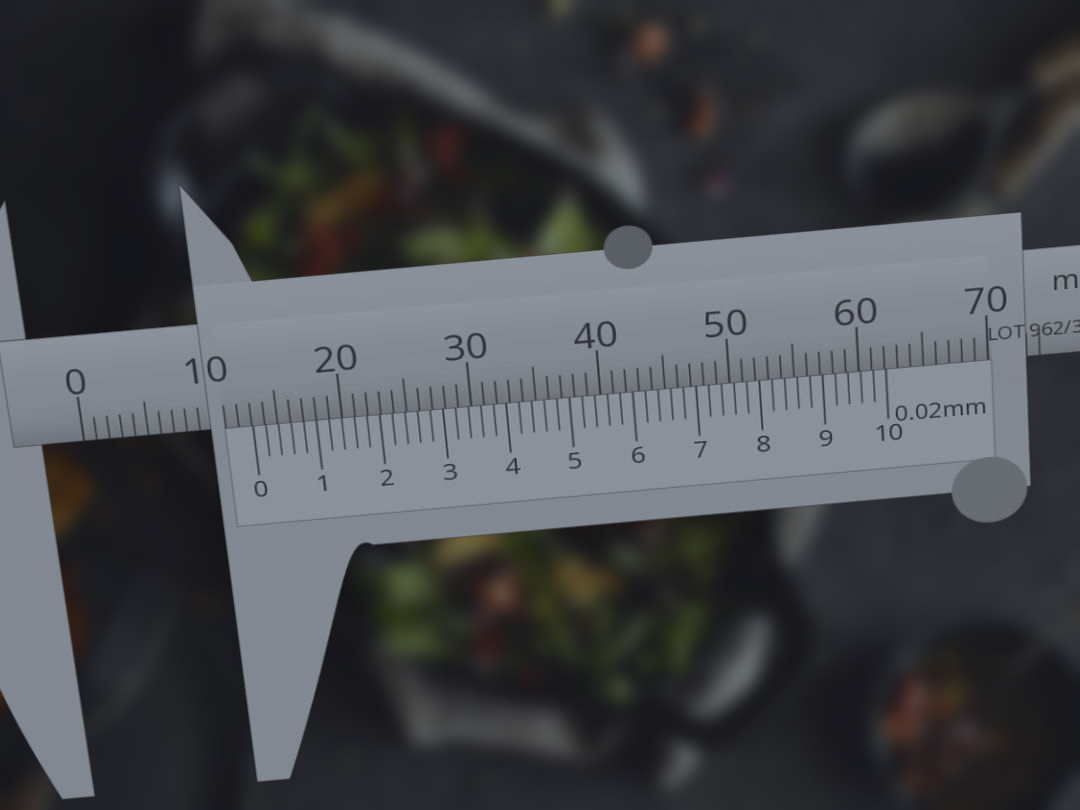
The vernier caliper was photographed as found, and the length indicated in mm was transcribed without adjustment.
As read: 13.1 mm
